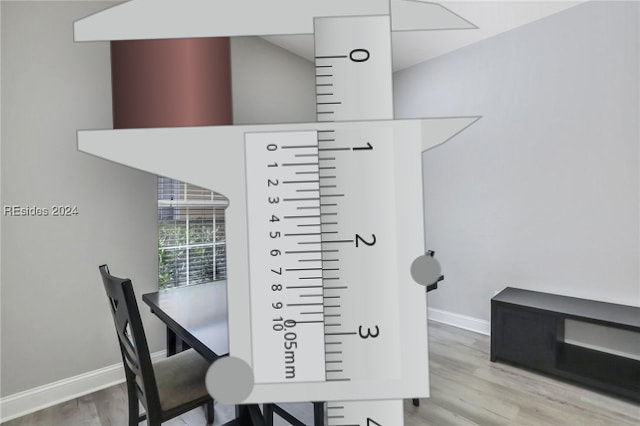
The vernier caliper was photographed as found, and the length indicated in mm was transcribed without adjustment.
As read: 9.6 mm
